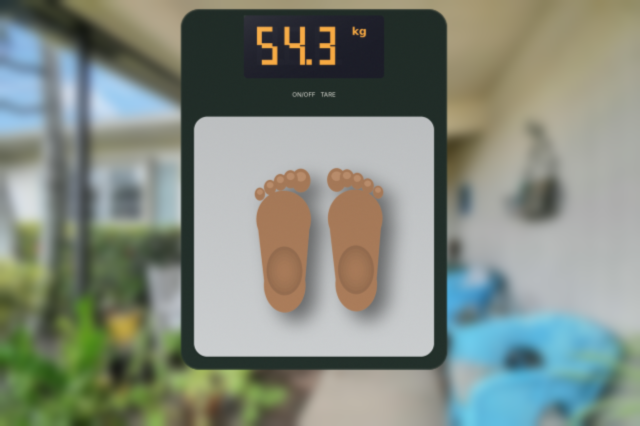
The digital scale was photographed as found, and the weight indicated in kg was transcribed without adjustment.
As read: 54.3 kg
